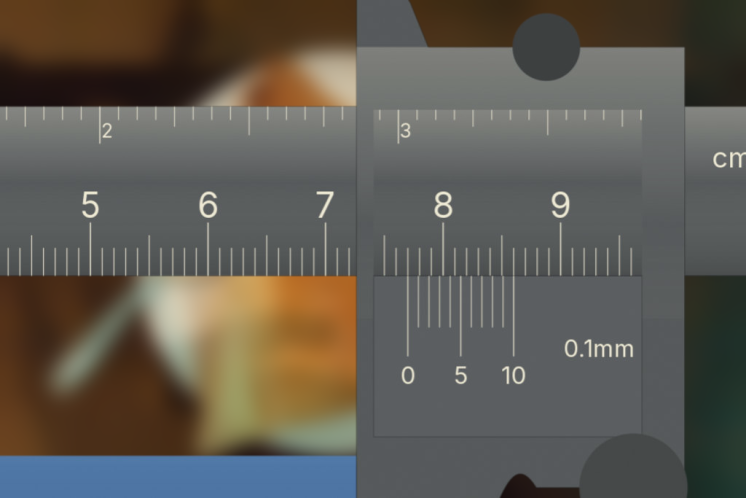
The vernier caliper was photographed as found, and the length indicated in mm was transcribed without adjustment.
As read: 77.0 mm
